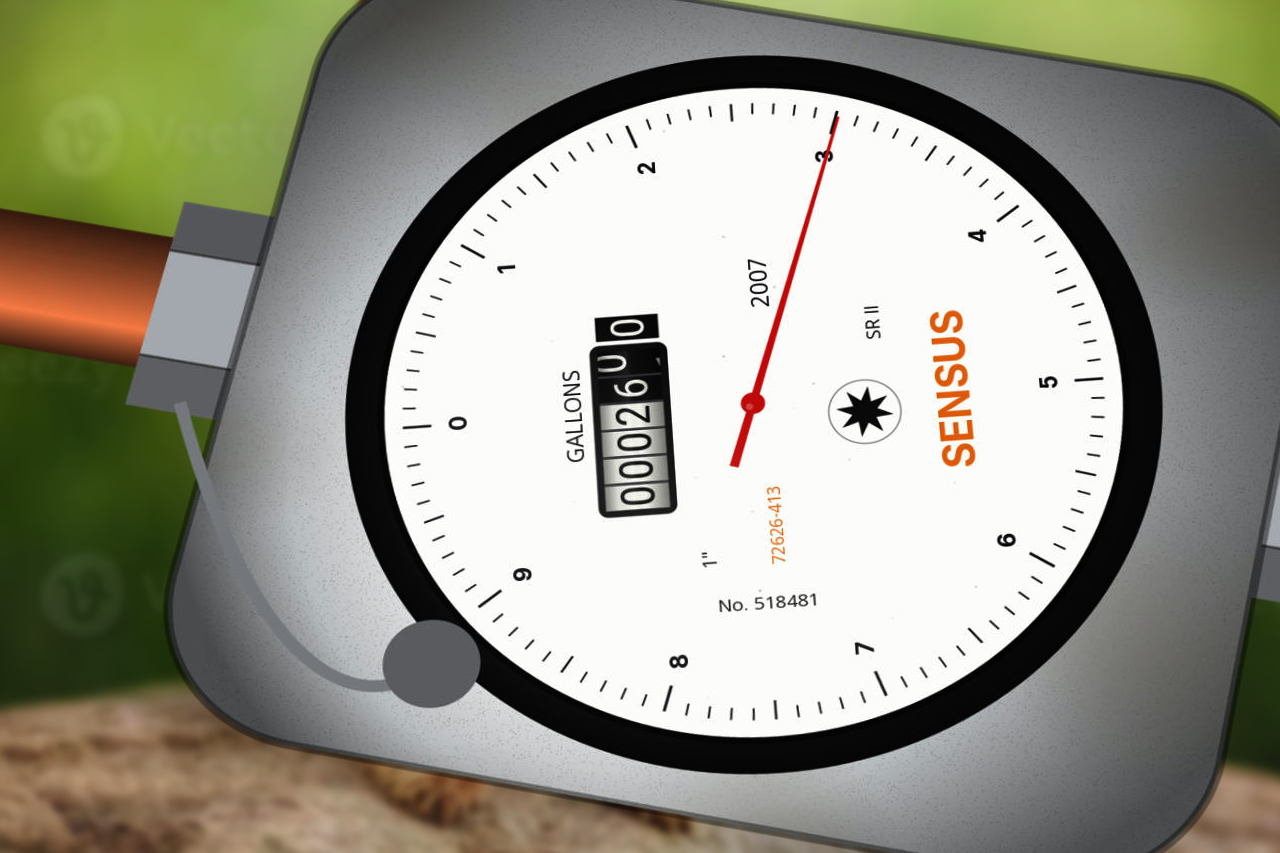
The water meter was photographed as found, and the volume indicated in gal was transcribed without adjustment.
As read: 2603.0 gal
